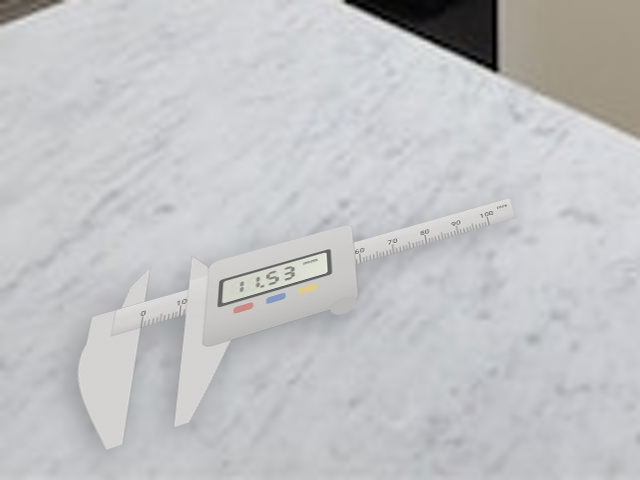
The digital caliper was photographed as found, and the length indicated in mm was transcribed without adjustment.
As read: 11.53 mm
